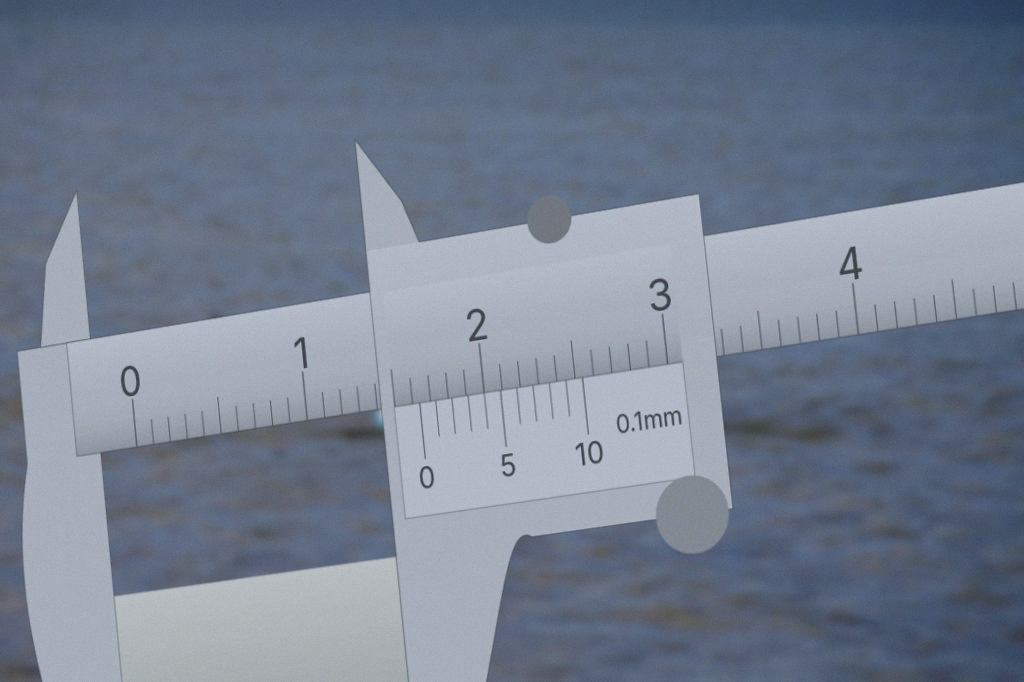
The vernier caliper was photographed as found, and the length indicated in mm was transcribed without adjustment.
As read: 16.4 mm
